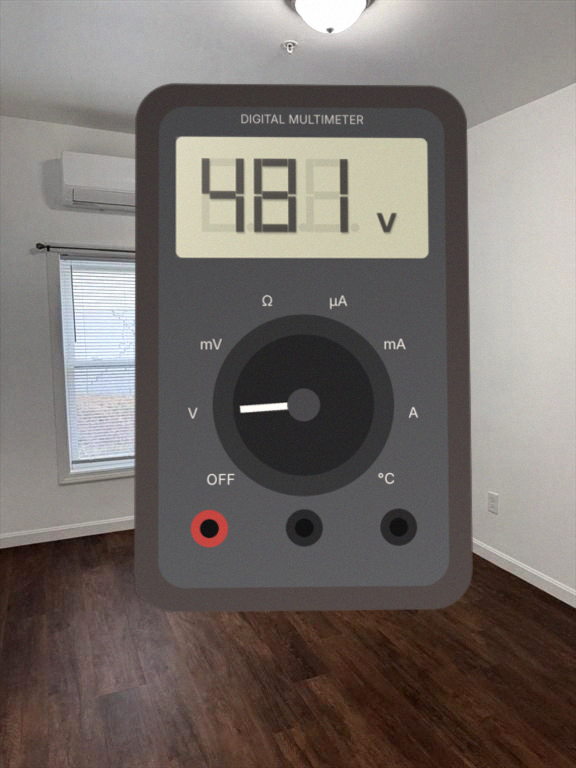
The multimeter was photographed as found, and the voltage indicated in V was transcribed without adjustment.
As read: 481 V
